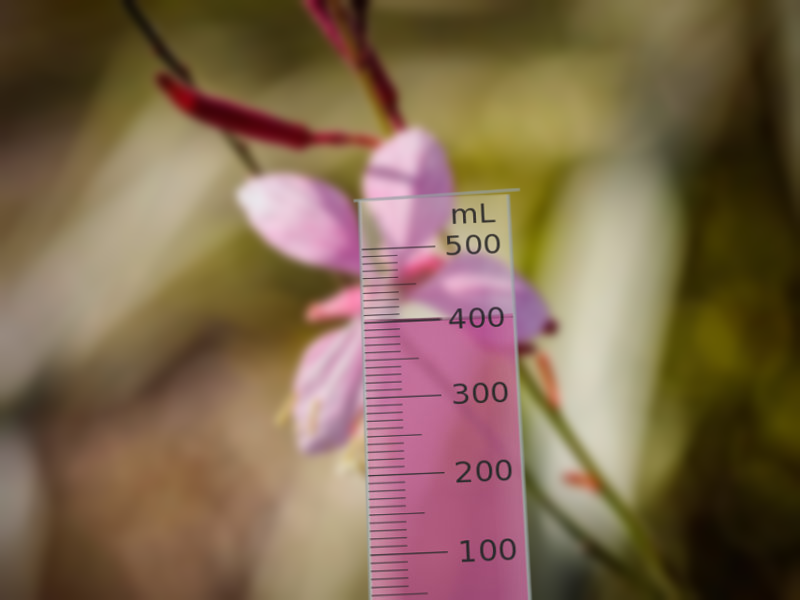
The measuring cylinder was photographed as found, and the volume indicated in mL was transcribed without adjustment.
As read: 400 mL
